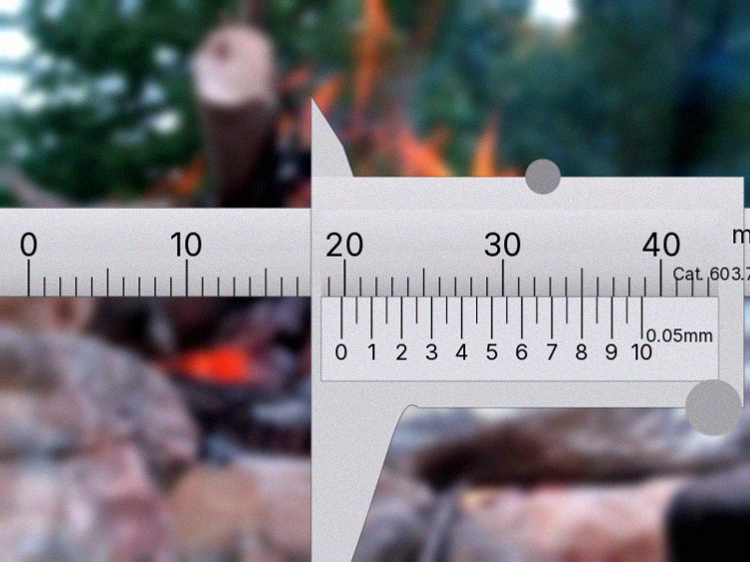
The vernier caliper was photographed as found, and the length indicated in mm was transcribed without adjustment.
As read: 19.8 mm
